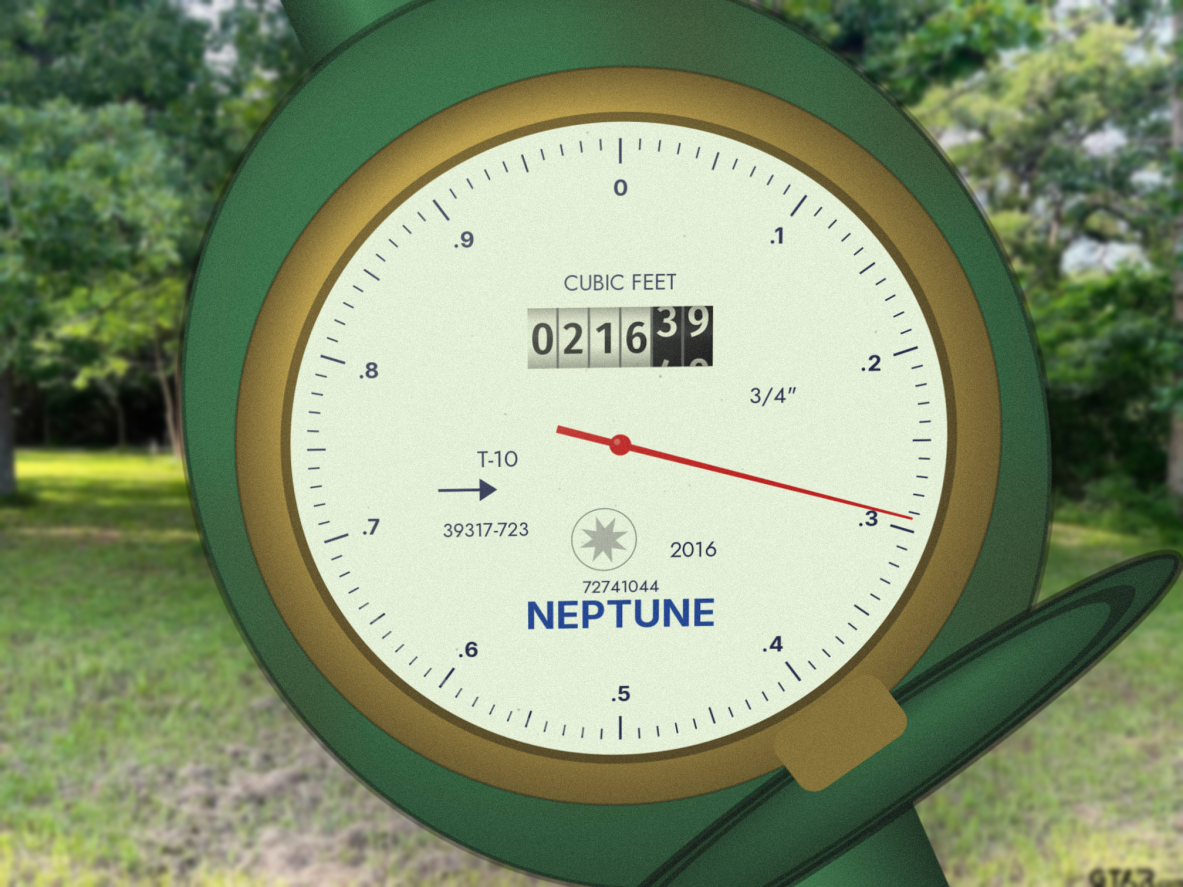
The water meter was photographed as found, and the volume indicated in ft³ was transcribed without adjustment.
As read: 21639.29 ft³
